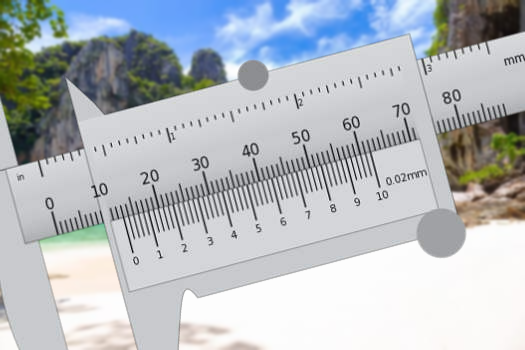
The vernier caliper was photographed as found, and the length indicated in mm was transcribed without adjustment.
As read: 13.0 mm
